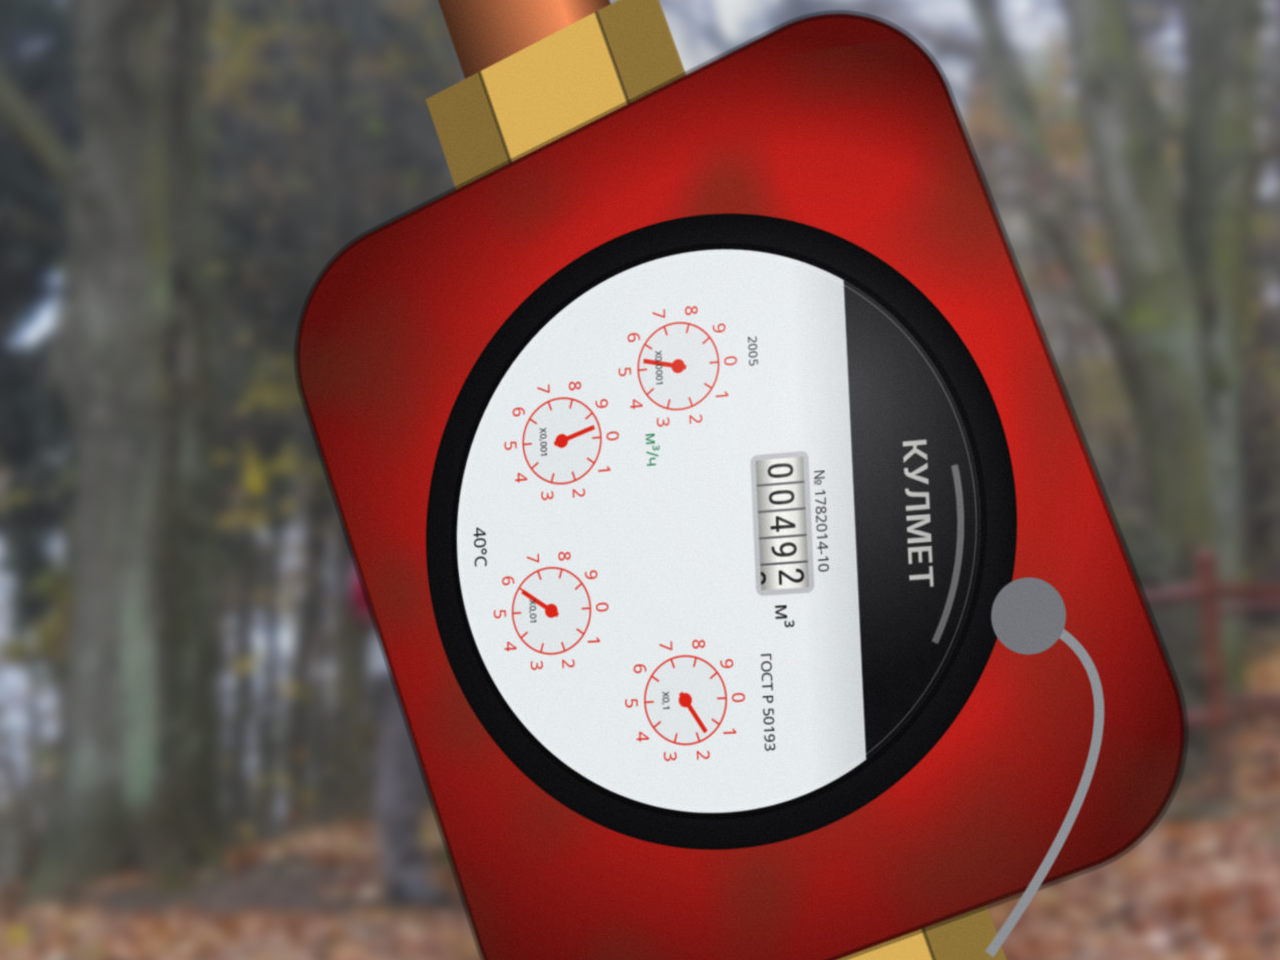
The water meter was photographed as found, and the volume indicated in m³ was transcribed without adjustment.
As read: 492.1595 m³
